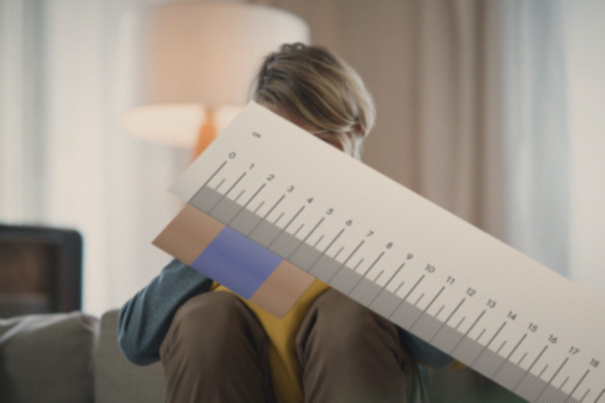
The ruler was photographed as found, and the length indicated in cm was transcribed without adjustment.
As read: 6.5 cm
